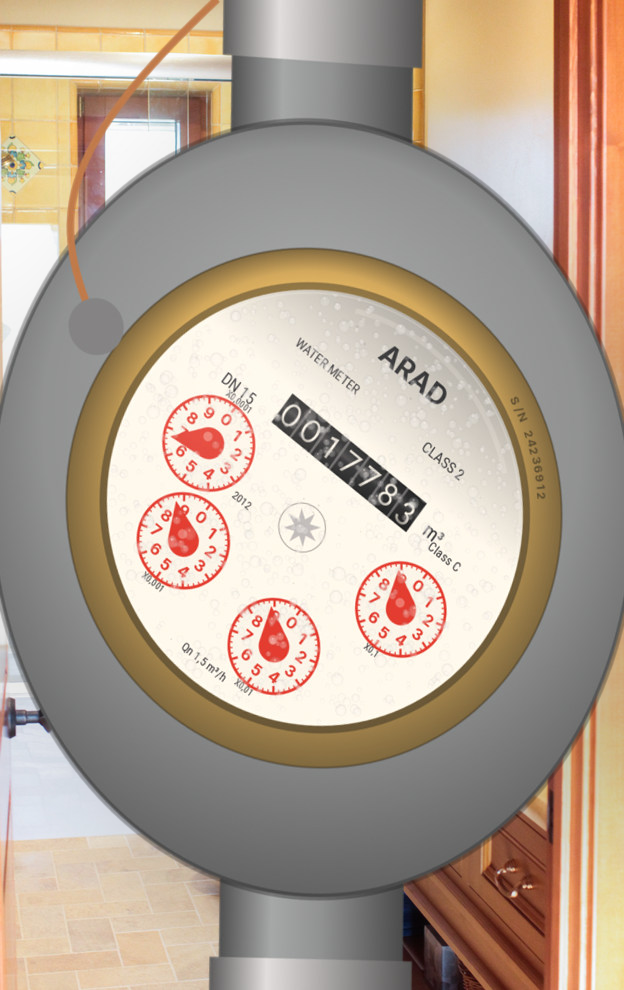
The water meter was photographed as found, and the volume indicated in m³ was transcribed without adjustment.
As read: 17782.8886 m³
